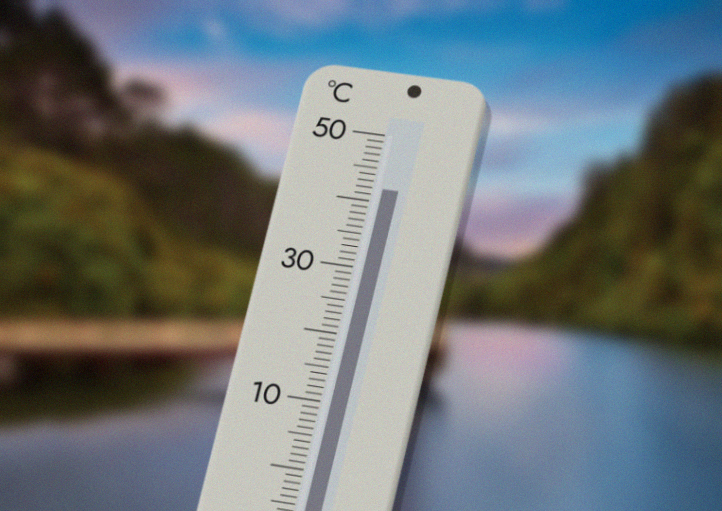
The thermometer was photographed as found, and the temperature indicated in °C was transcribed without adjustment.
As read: 42 °C
